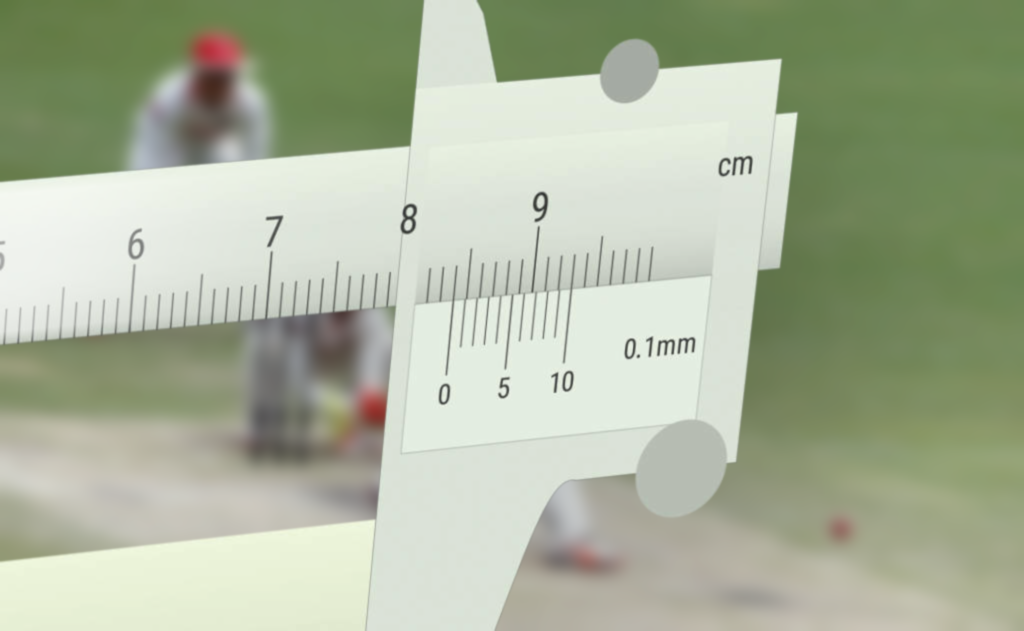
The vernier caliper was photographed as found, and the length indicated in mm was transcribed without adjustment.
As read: 84.0 mm
